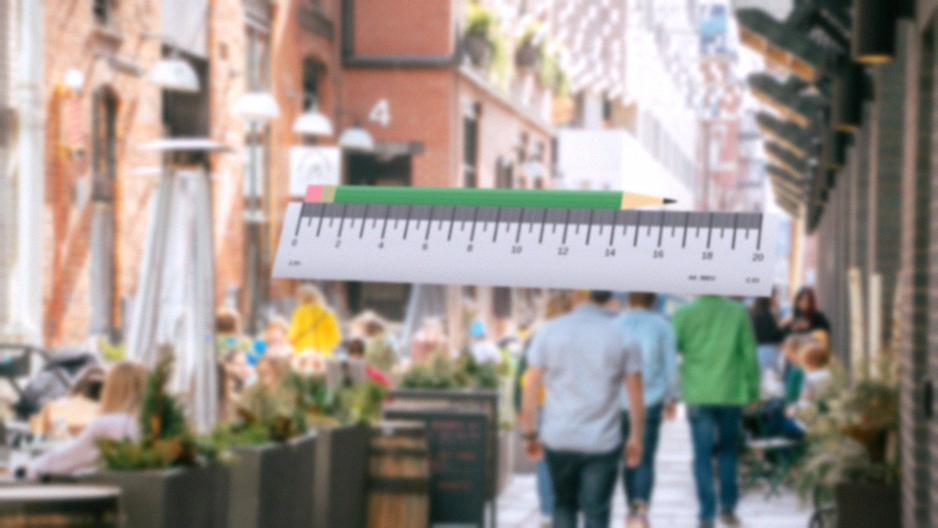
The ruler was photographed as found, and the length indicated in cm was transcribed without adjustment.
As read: 16.5 cm
